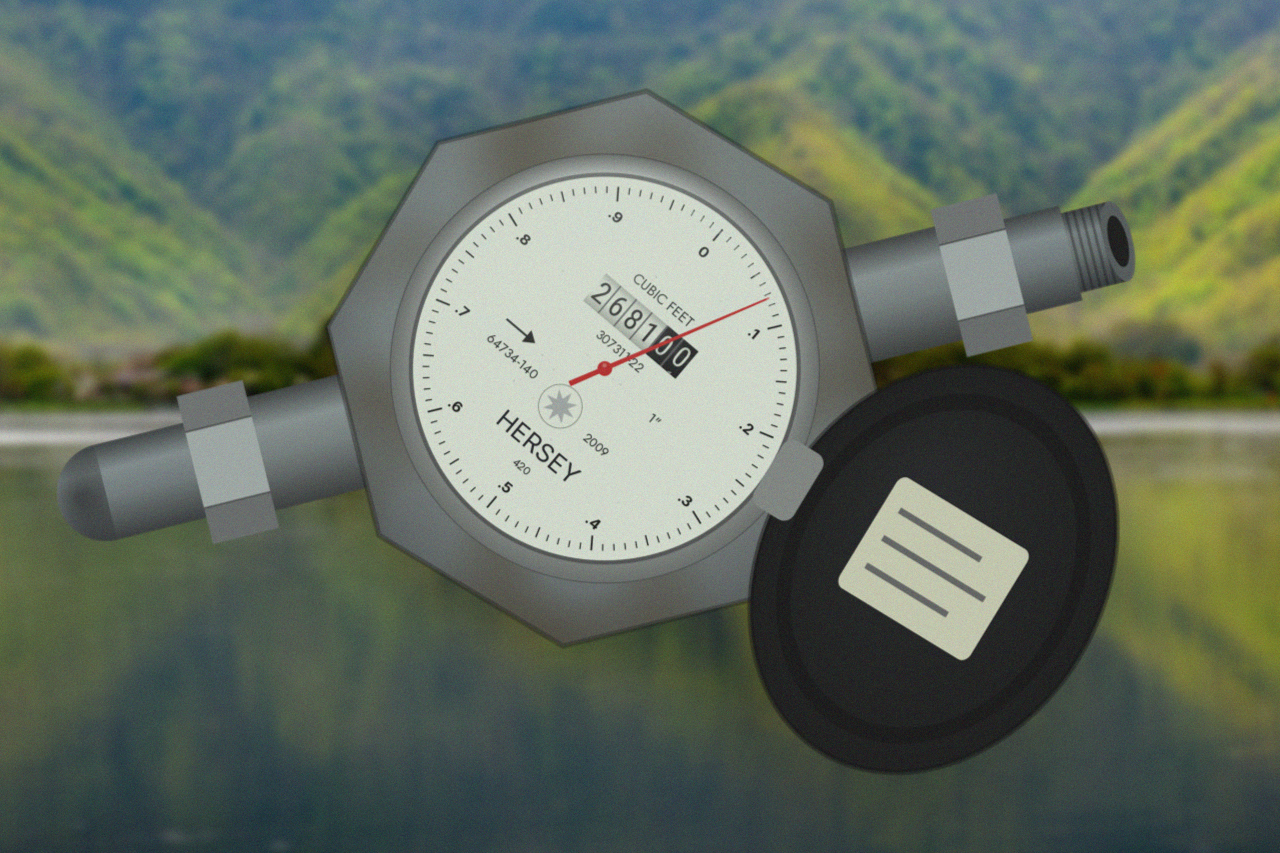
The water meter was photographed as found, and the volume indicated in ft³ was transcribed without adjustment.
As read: 268100.07 ft³
